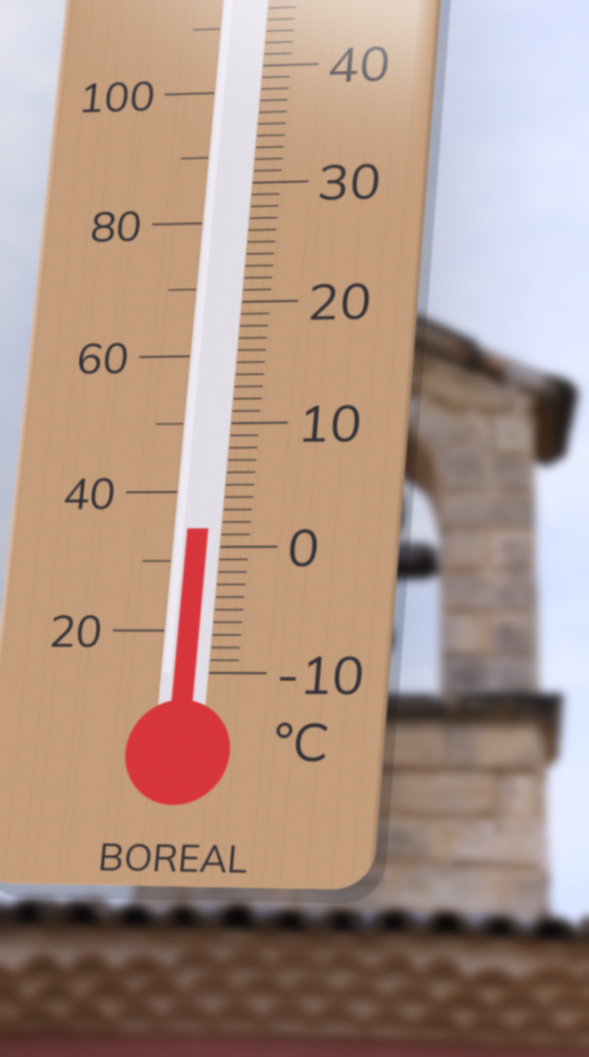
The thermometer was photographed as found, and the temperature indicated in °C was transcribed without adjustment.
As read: 1.5 °C
